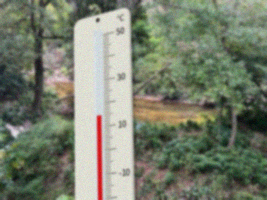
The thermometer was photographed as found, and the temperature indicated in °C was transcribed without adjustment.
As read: 15 °C
